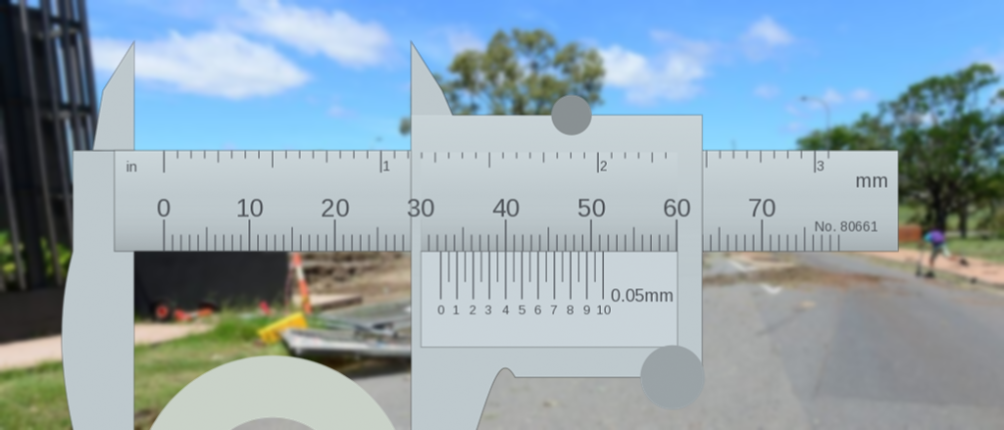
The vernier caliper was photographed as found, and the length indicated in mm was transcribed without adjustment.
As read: 32.4 mm
